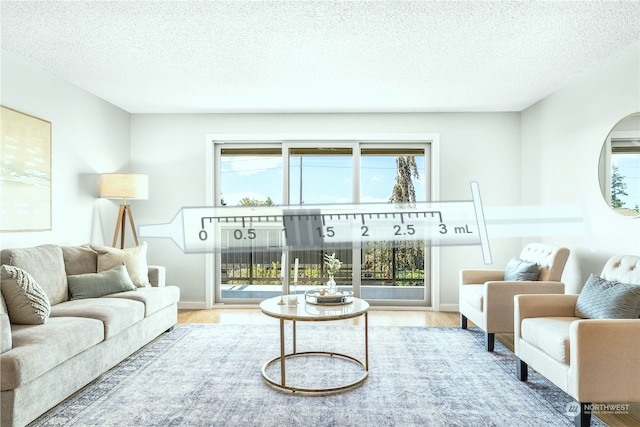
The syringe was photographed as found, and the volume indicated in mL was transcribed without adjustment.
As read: 1 mL
